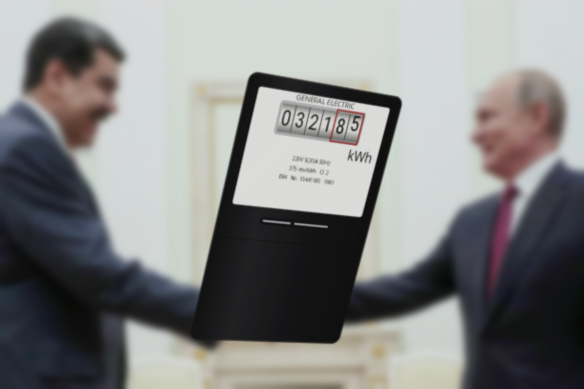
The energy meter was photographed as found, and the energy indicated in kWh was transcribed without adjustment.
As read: 321.85 kWh
